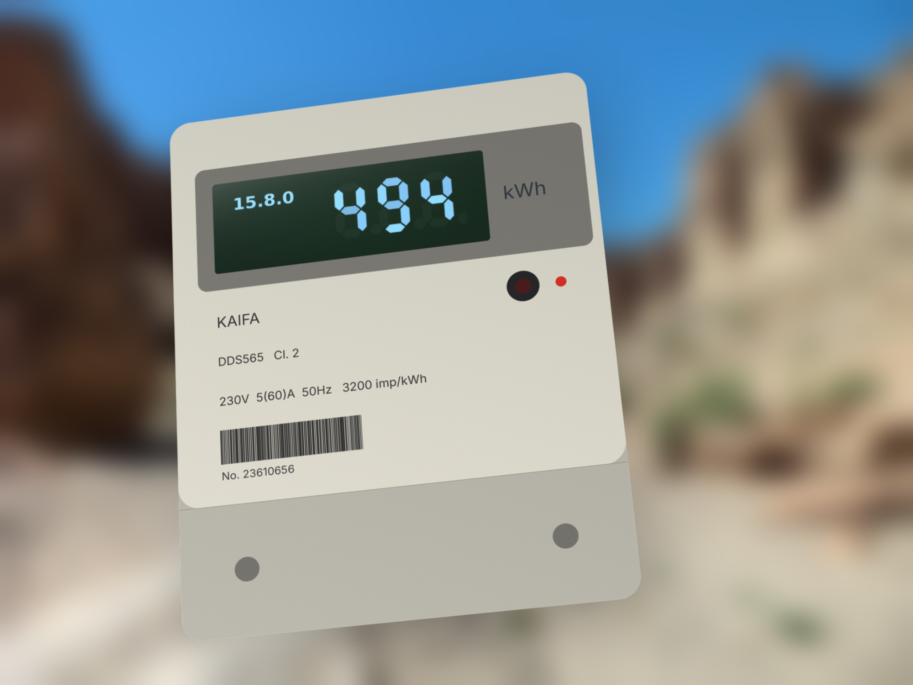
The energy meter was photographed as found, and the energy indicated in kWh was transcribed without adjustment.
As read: 494 kWh
